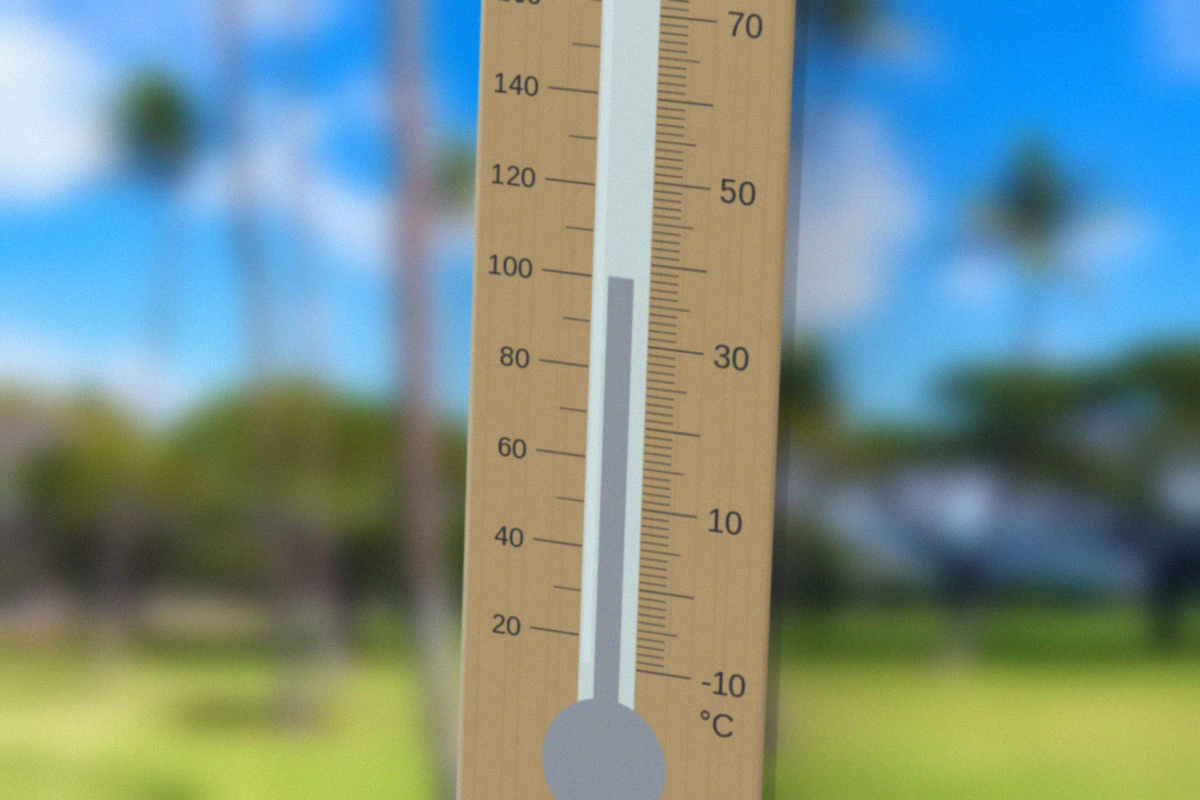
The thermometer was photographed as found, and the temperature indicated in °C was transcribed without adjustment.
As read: 38 °C
